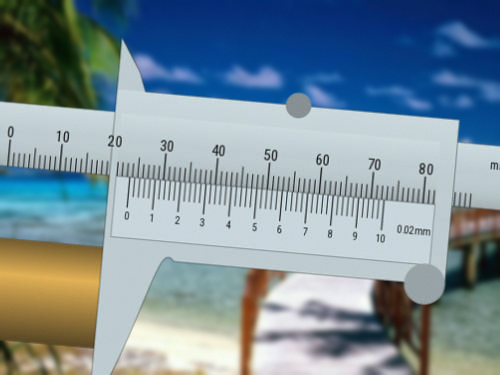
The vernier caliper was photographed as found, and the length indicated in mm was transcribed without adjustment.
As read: 23.5 mm
